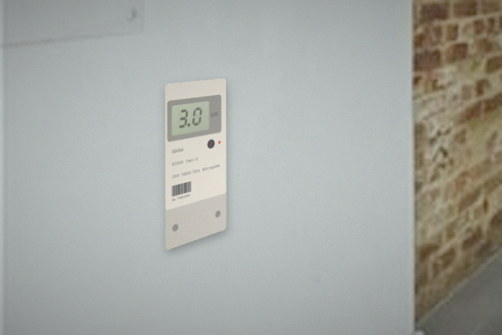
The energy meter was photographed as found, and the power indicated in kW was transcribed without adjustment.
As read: 3.0 kW
